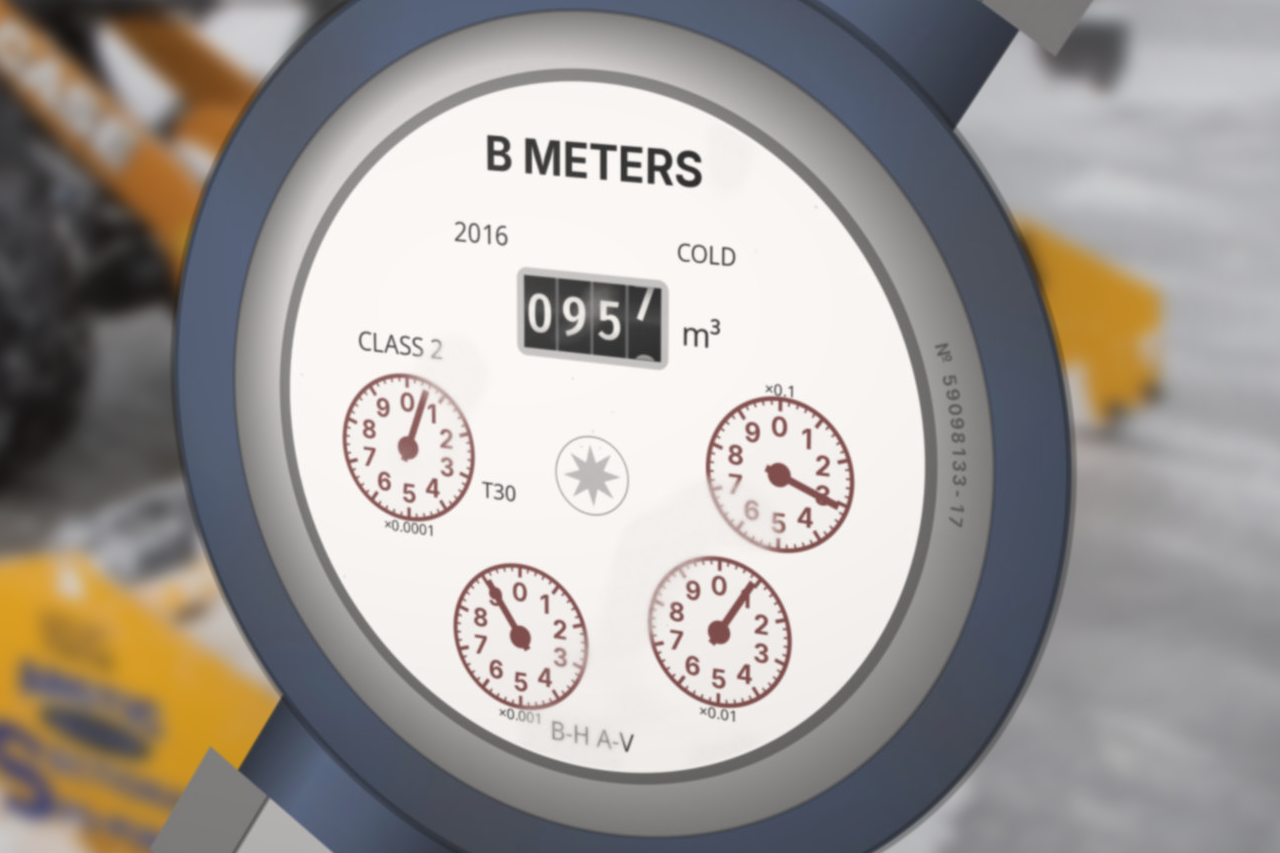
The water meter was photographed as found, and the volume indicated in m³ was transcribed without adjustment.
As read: 957.3090 m³
